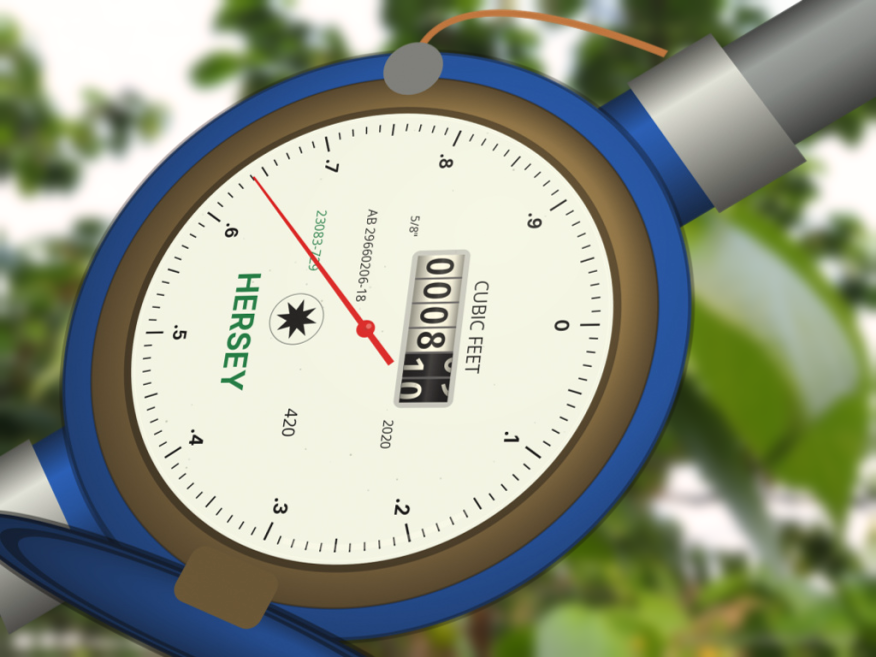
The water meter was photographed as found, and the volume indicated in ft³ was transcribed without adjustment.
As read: 809.64 ft³
